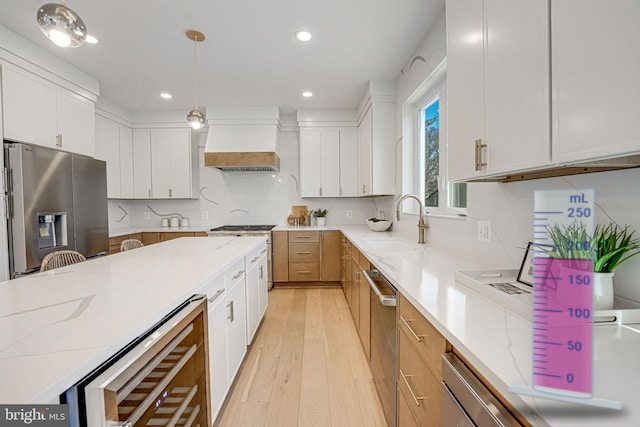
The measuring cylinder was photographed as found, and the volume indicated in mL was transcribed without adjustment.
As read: 180 mL
